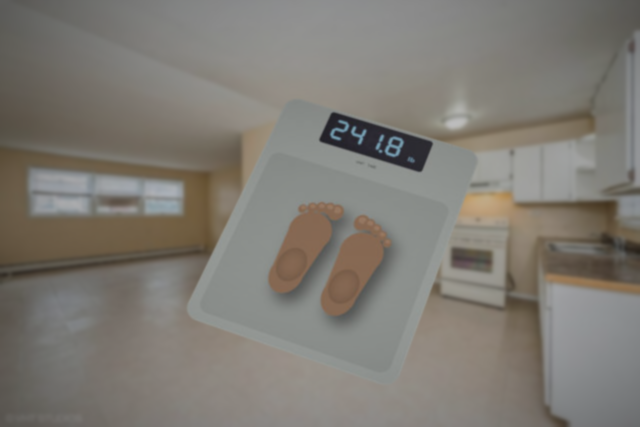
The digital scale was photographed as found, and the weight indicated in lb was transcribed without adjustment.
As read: 241.8 lb
